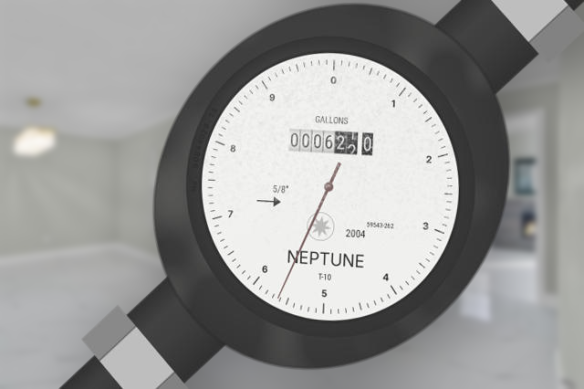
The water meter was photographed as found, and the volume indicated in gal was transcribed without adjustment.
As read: 6215.6 gal
